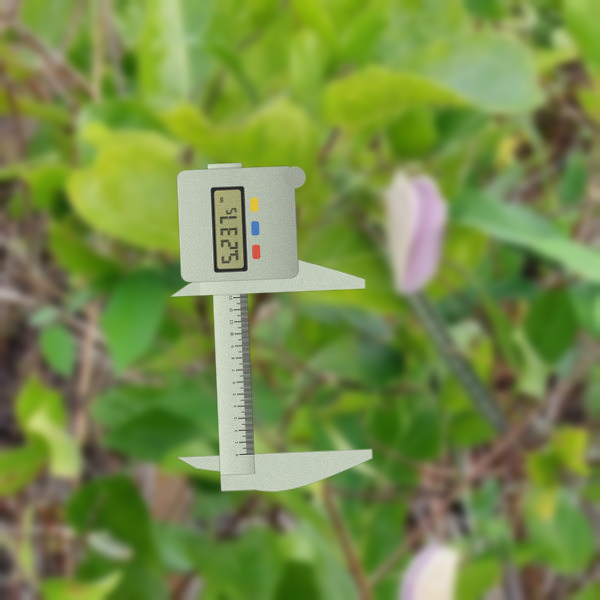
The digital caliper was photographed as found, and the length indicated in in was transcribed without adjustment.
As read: 5.2375 in
